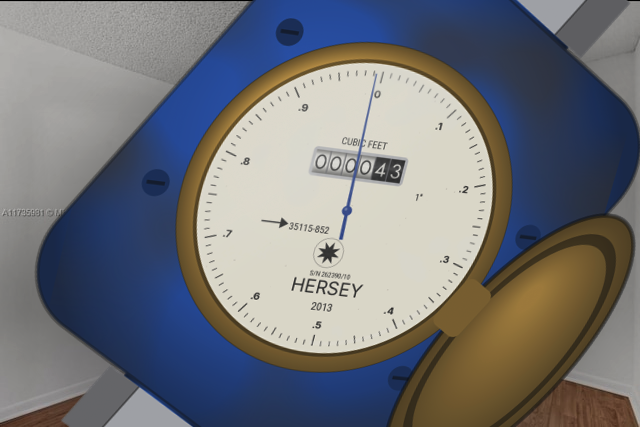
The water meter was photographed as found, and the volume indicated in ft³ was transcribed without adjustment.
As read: 42.99 ft³
